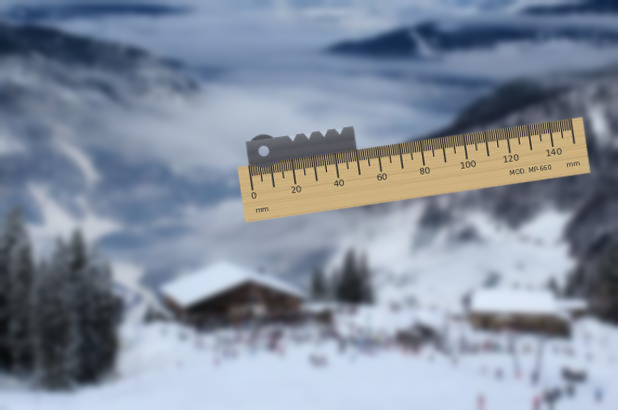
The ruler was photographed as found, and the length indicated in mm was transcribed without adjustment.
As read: 50 mm
